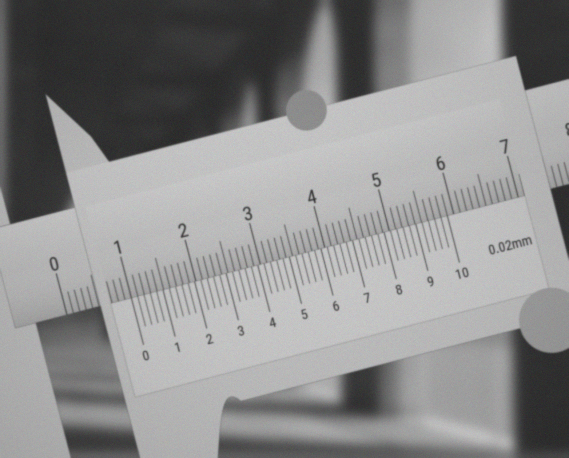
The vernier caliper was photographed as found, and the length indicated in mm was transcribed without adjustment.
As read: 10.0 mm
